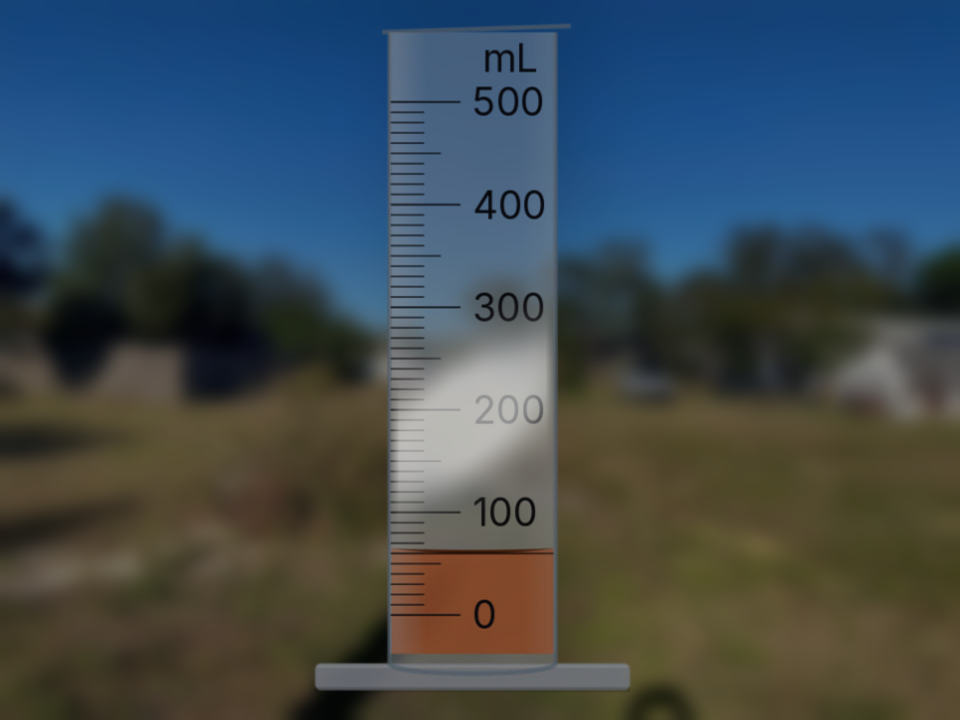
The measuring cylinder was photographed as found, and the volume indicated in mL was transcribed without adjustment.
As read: 60 mL
